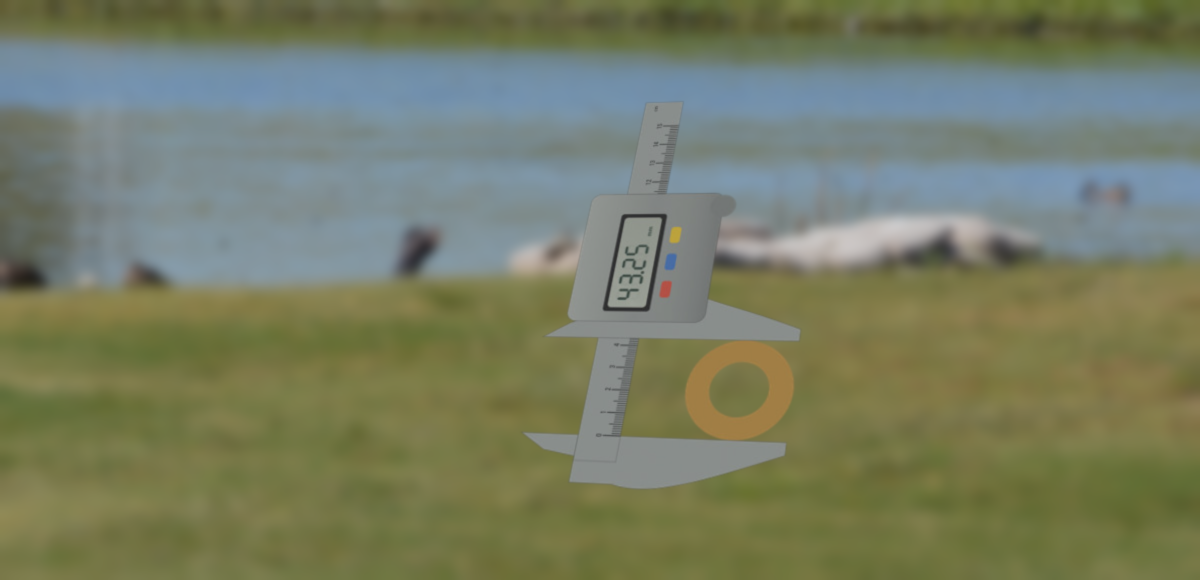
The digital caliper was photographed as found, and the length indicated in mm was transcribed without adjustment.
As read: 43.25 mm
